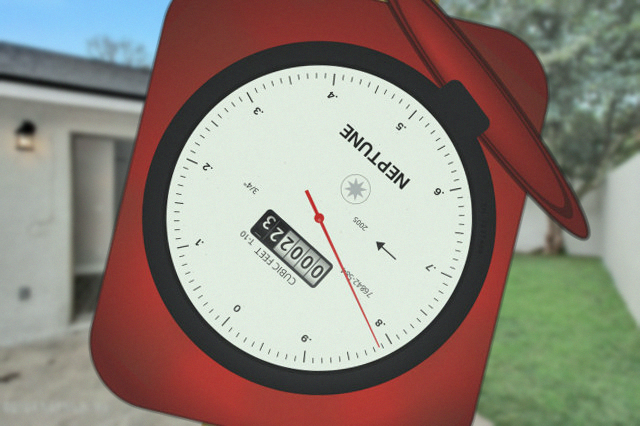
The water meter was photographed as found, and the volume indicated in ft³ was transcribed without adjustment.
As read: 222.81 ft³
